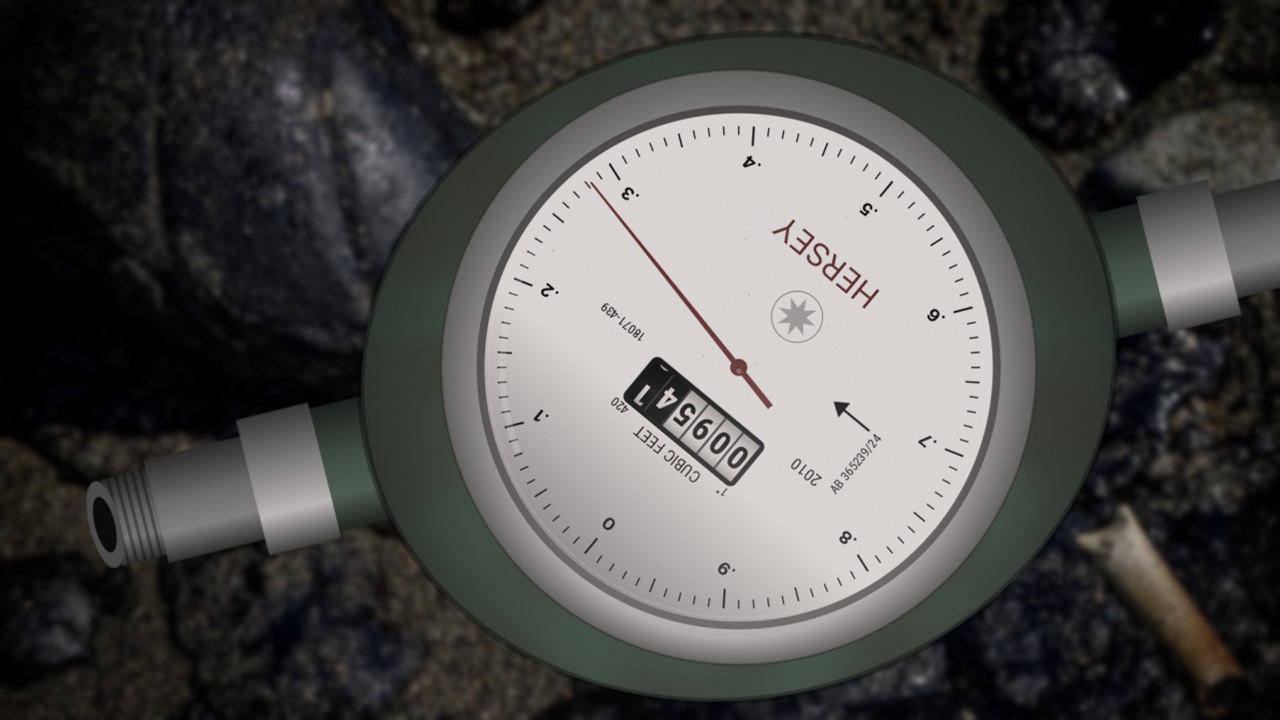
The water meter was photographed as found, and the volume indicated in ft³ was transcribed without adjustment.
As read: 9541.28 ft³
